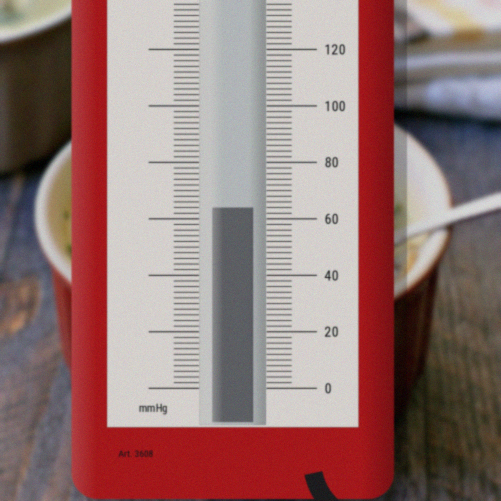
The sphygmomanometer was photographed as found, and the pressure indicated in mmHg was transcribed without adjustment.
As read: 64 mmHg
